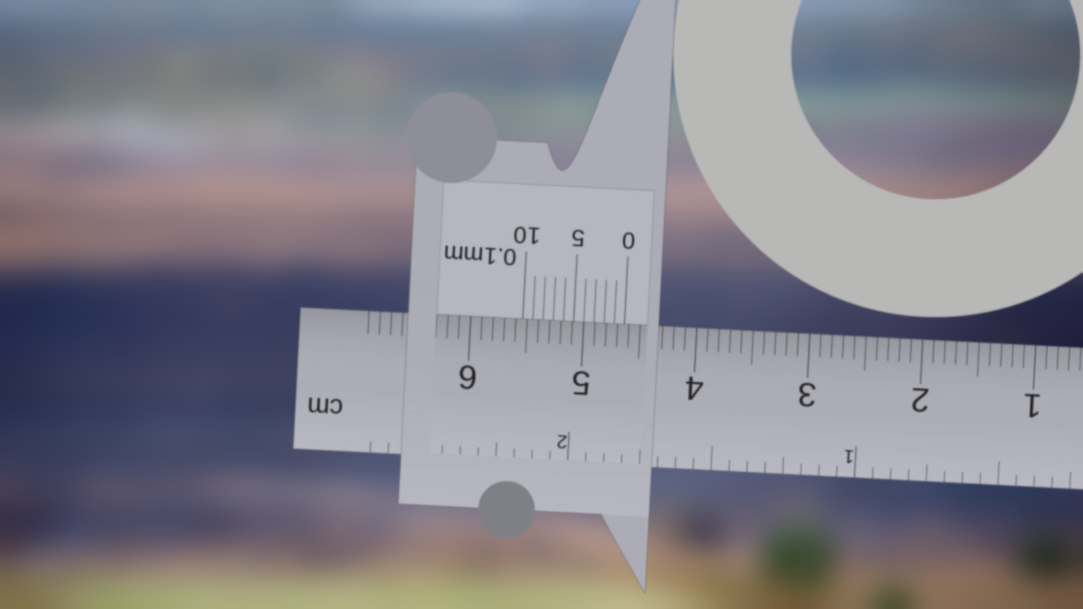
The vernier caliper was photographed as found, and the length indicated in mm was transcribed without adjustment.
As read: 46.4 mm
